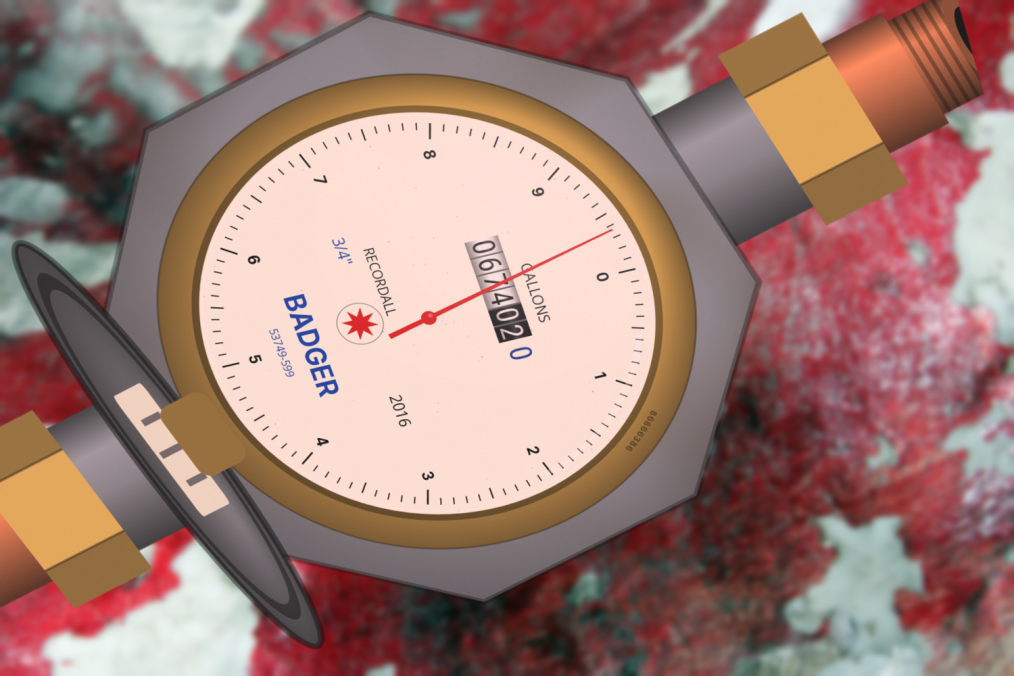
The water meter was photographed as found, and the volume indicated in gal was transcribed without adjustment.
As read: 674019.6 gal
